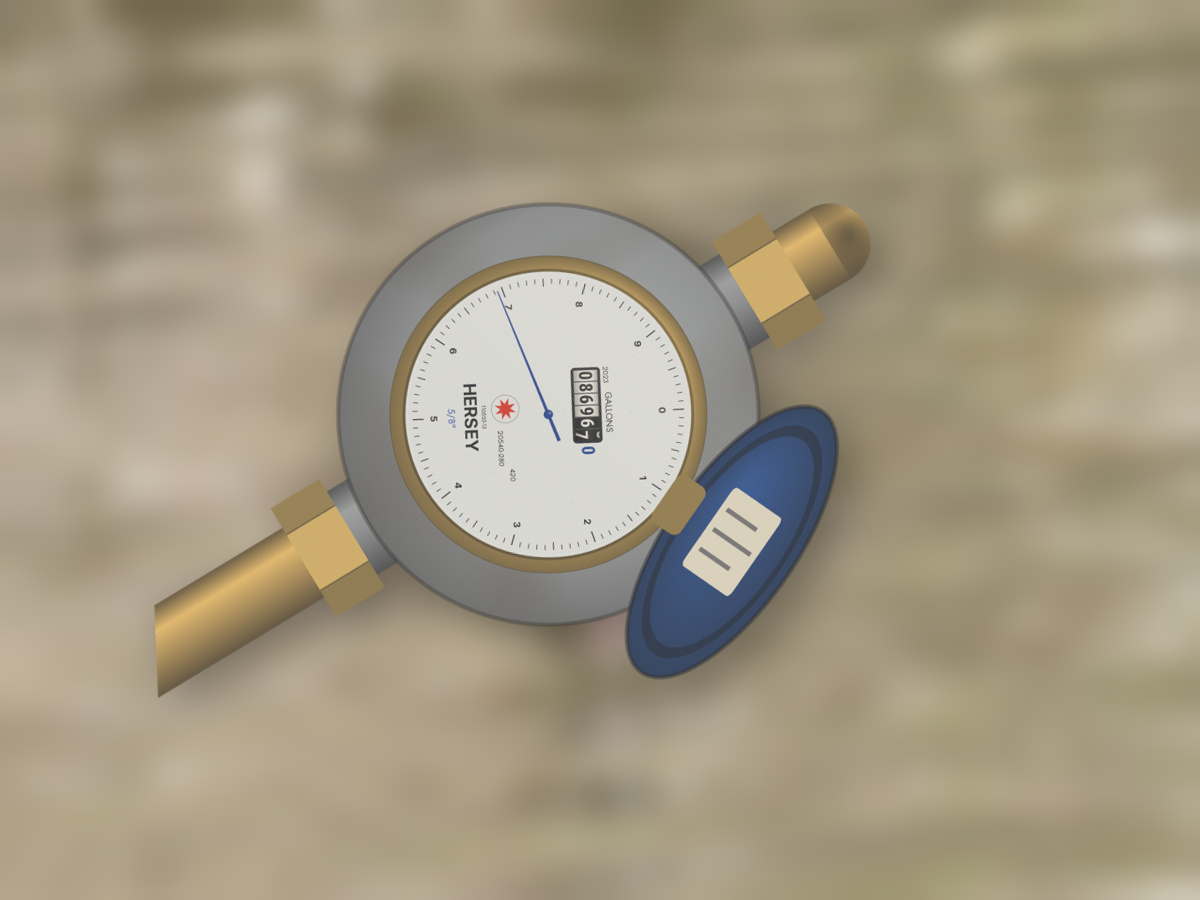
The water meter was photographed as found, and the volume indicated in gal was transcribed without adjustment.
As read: 869666.9 gal
